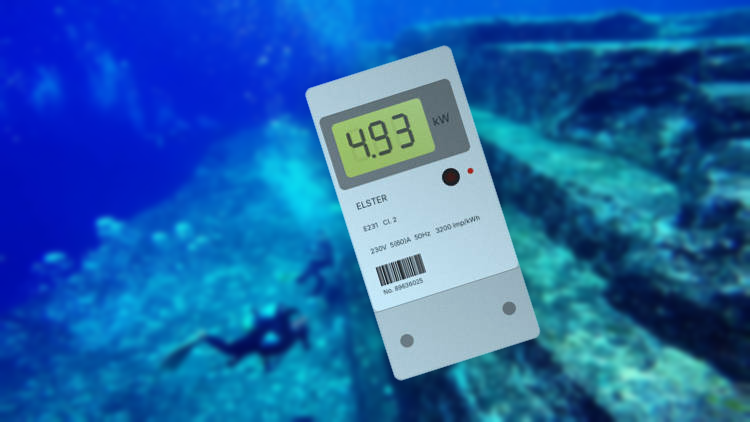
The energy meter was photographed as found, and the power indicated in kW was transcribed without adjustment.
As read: 4.93 kW
